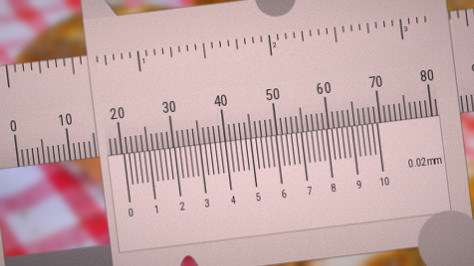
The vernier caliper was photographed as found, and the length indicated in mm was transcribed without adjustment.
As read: 20.4 mm
